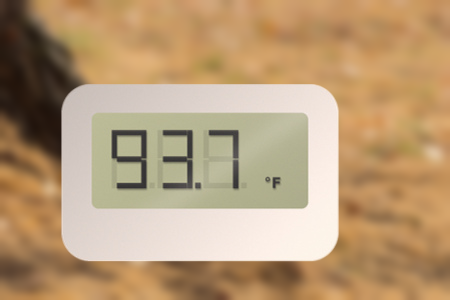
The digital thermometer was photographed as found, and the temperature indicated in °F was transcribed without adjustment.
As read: 93.7 °F
